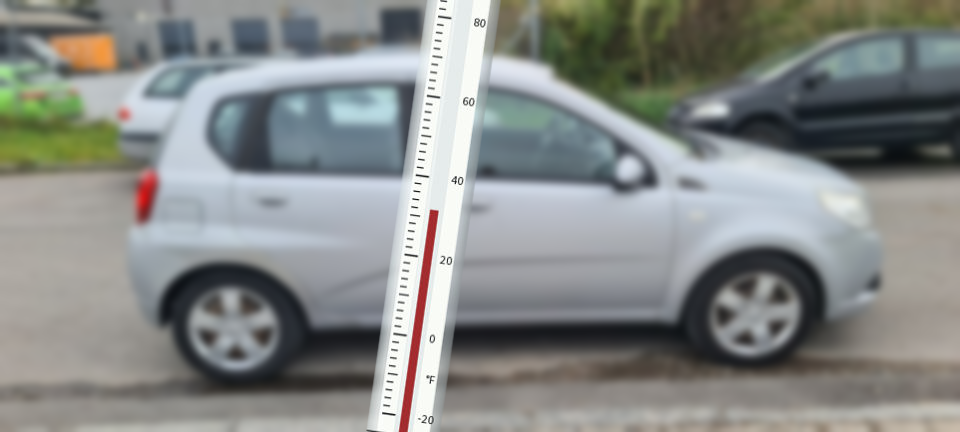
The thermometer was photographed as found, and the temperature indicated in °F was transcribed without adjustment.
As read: 32 °F
